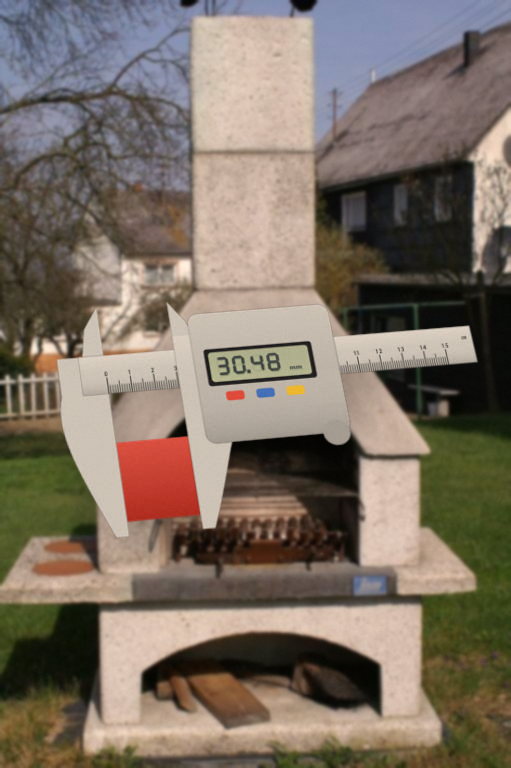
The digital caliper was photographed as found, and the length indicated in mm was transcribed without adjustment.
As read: 30.48 mm
